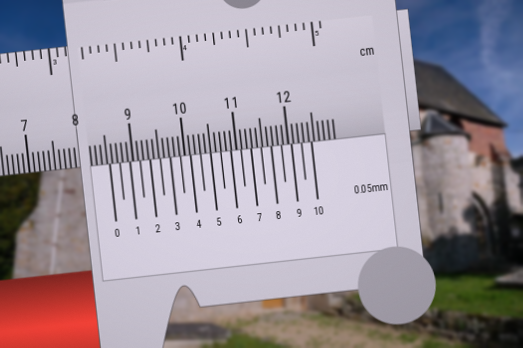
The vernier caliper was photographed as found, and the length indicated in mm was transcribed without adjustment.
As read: 85.5 mm
